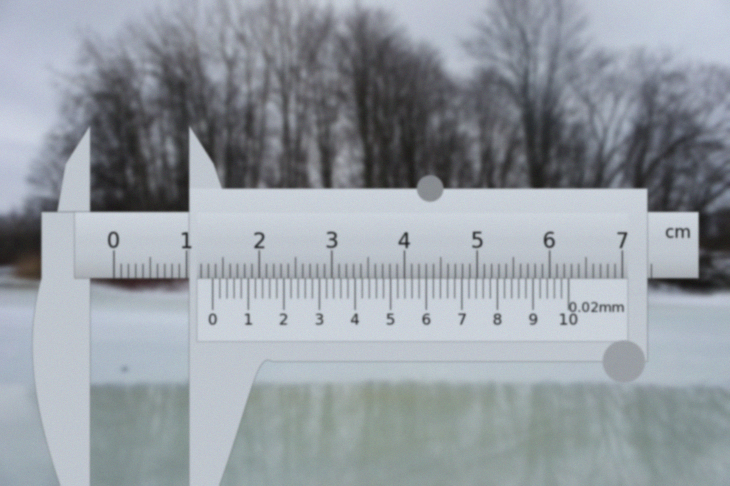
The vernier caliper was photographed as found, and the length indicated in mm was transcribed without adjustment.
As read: 13.6 mm
